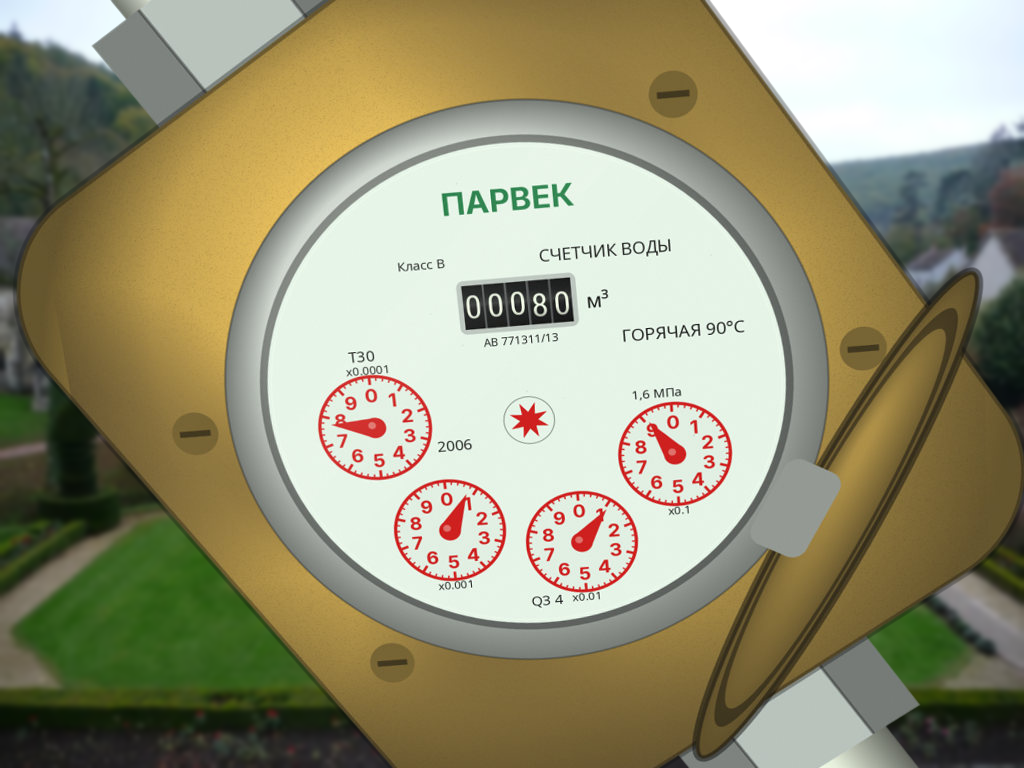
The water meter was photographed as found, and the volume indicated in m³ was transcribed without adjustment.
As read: 79.9107 m³
